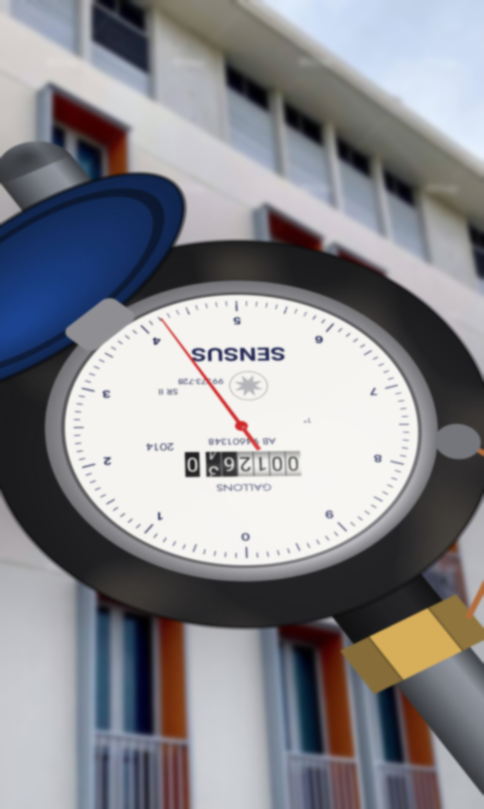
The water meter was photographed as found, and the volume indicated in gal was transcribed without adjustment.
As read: 12634.2 gal
